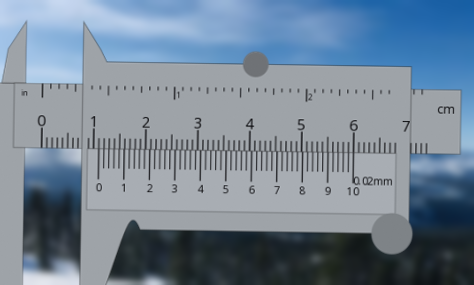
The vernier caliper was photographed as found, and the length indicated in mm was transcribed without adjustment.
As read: 11.0 mm
